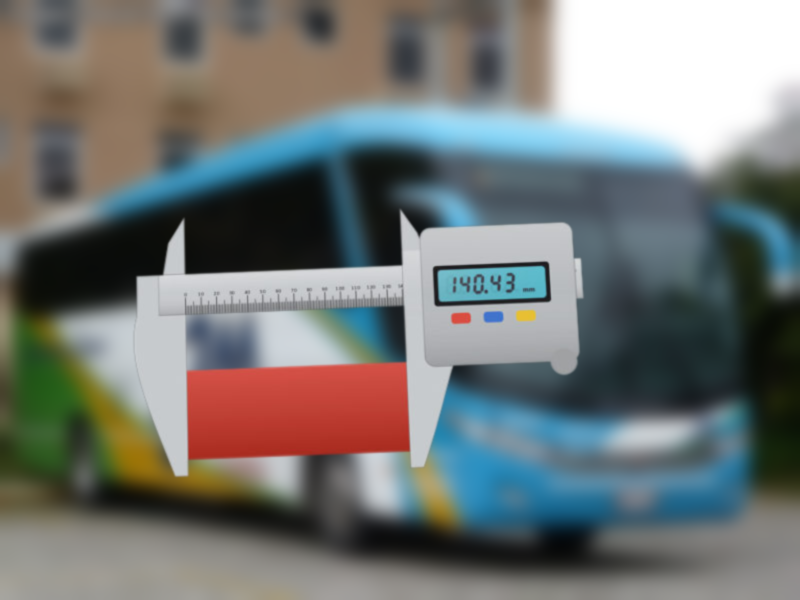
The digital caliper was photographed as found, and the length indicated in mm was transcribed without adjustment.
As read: 140.43 mm
